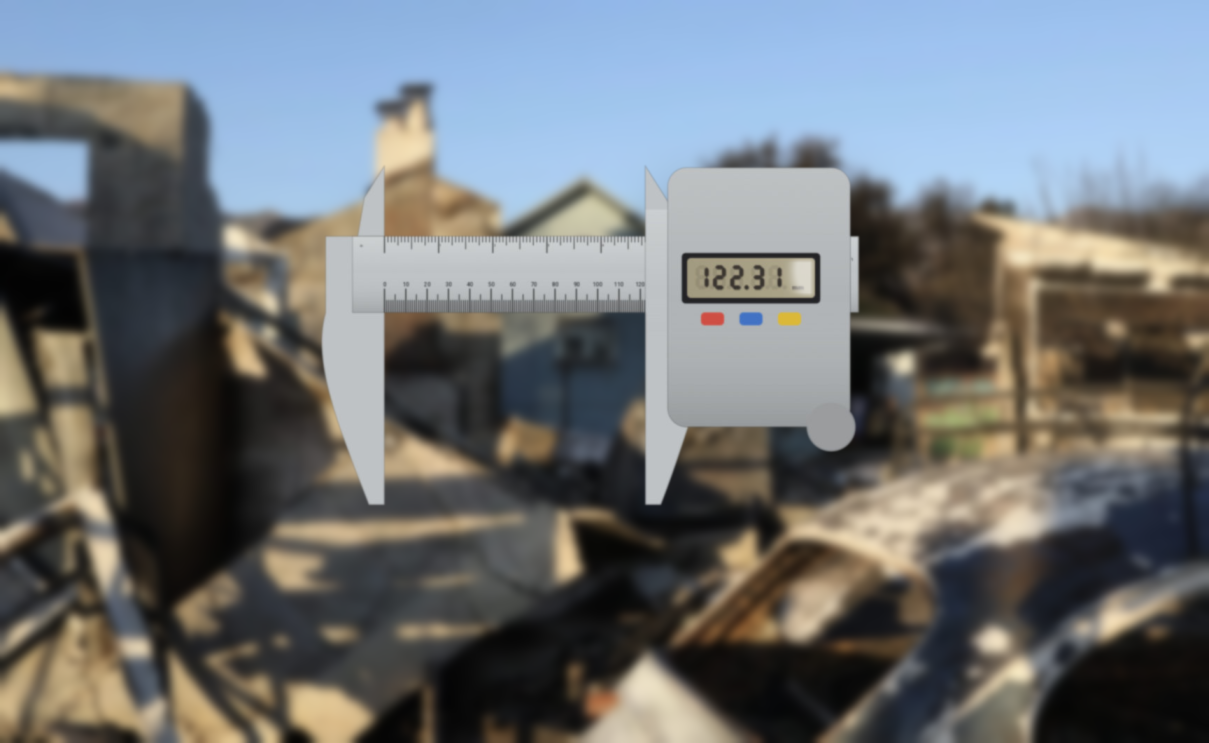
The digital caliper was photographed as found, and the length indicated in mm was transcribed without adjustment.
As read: 122.31 mm
